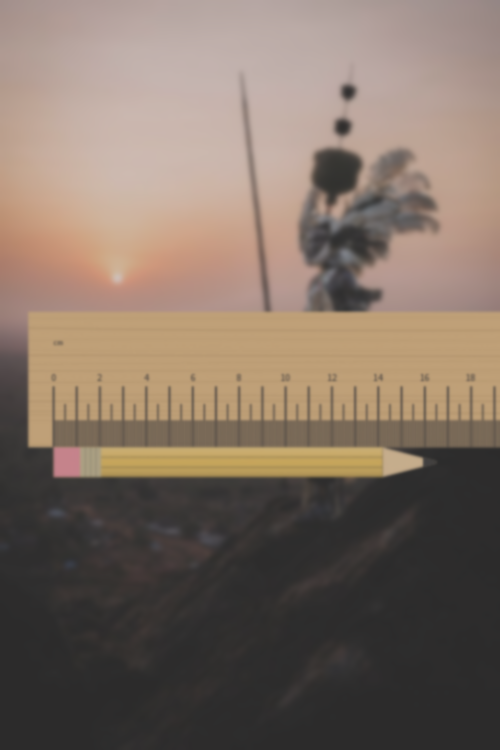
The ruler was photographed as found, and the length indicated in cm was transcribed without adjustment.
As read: 16.5 cm
